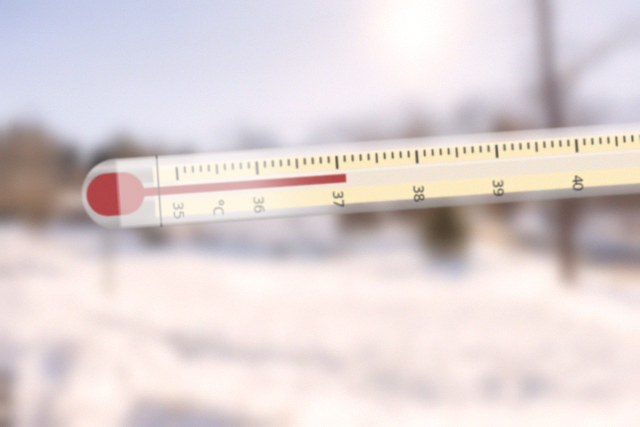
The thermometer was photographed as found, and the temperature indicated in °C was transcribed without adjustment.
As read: 37.1 °C
